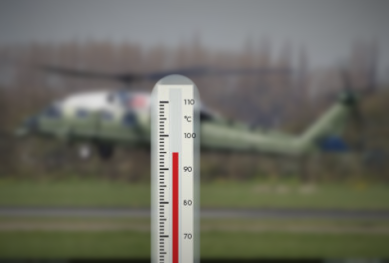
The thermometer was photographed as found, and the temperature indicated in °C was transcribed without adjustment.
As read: 95 °C
